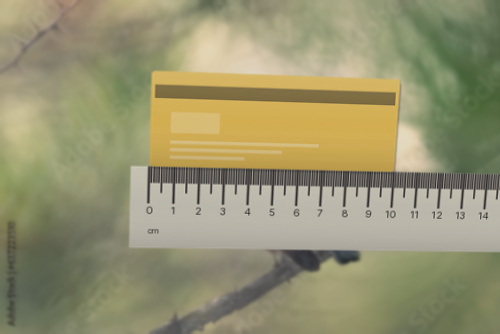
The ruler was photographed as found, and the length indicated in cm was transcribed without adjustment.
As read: 10 cm
